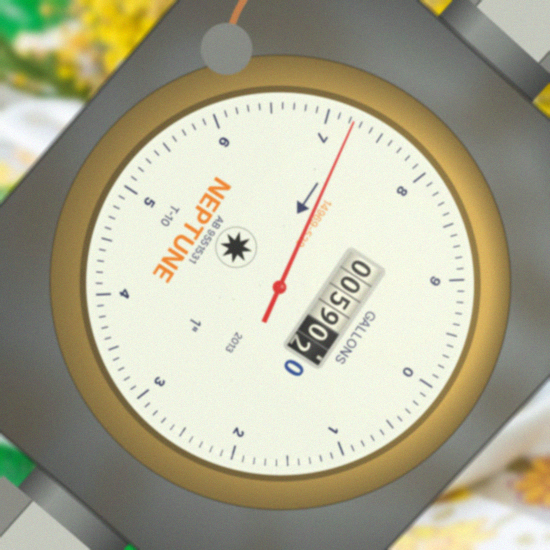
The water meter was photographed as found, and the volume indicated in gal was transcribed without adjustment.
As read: 59017.2 gal
